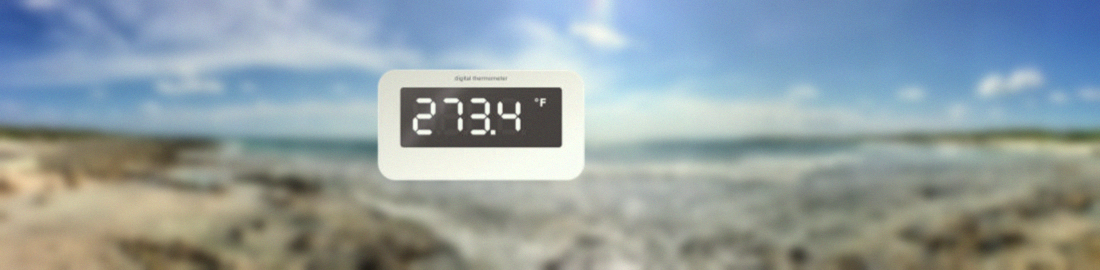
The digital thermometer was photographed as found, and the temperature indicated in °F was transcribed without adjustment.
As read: 273.4 °F
